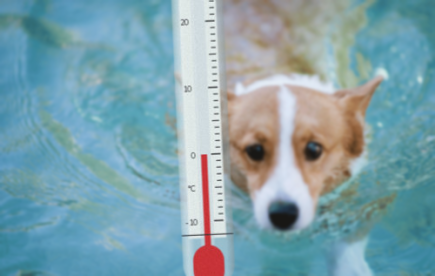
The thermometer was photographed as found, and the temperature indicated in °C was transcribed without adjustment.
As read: 0 °C
